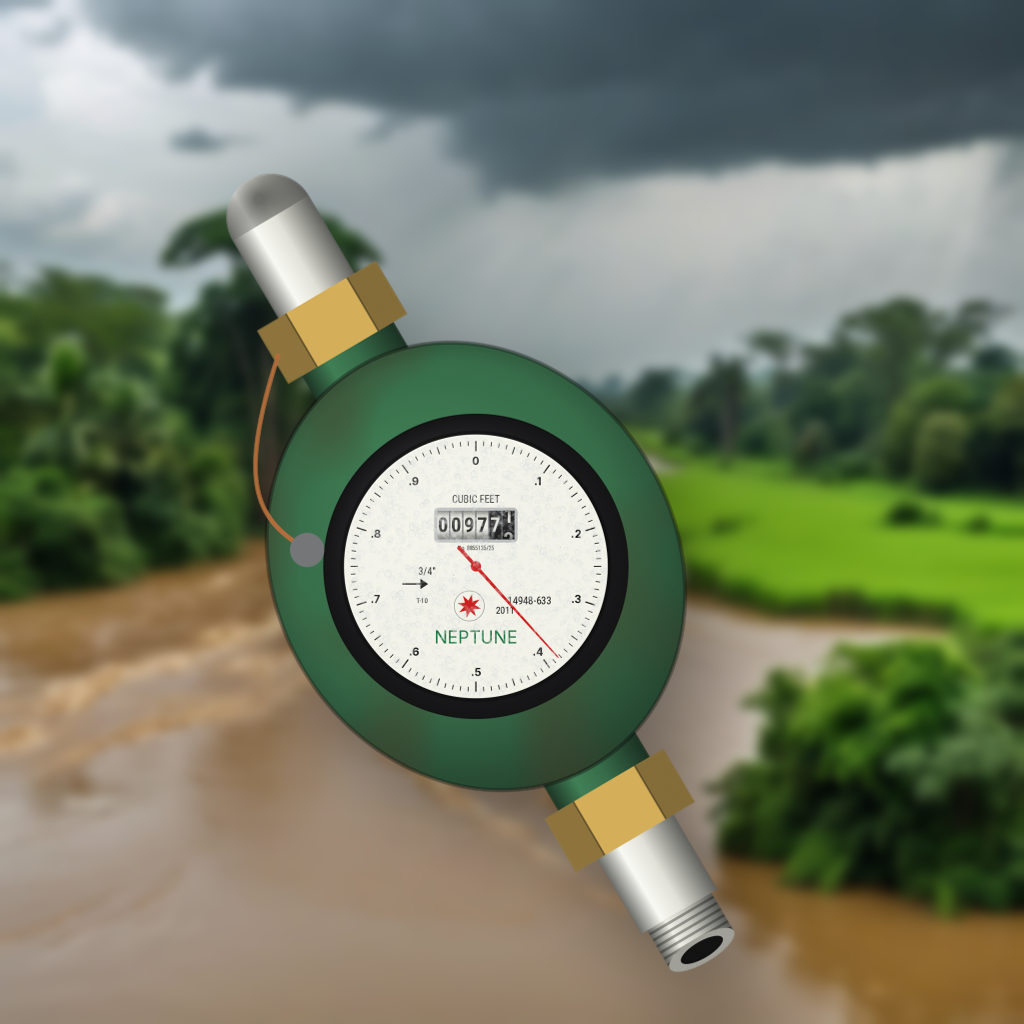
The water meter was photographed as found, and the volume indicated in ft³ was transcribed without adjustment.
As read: 9771.38 ft³
